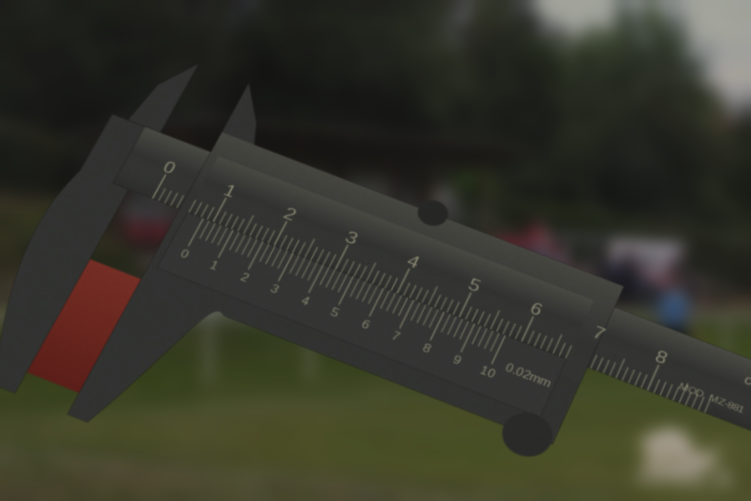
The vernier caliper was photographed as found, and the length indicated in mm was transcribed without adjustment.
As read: 8.4 mm
